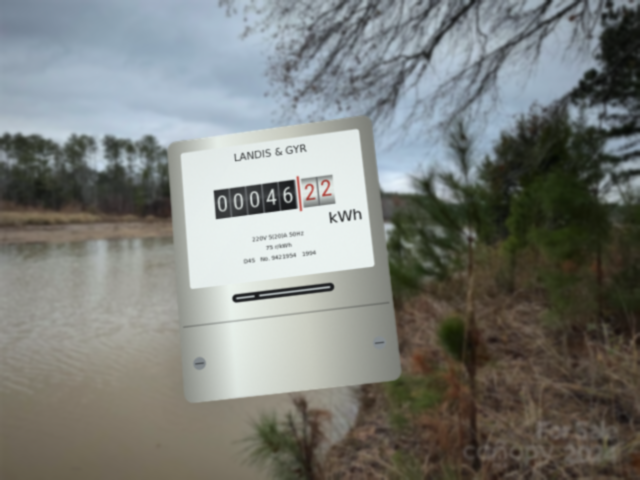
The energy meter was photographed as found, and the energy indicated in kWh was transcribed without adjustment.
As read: 46.22 kWh
